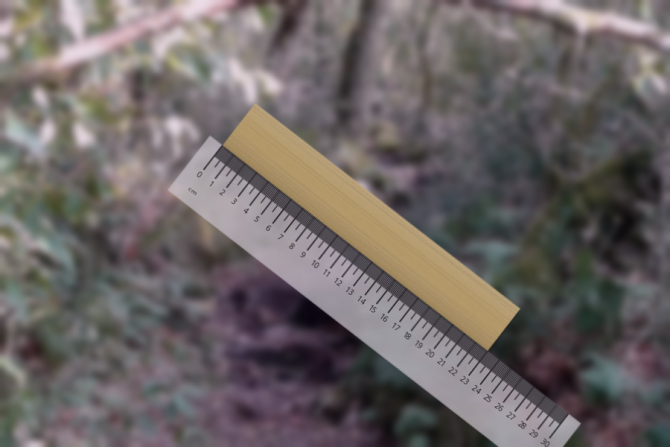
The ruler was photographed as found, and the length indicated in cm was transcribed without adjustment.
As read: 23 cm
